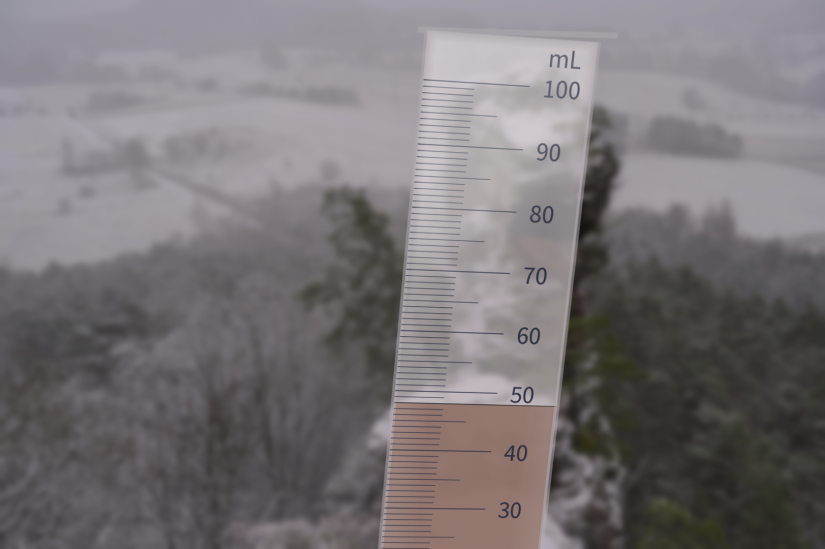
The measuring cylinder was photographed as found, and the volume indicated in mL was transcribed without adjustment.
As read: 48 mL
